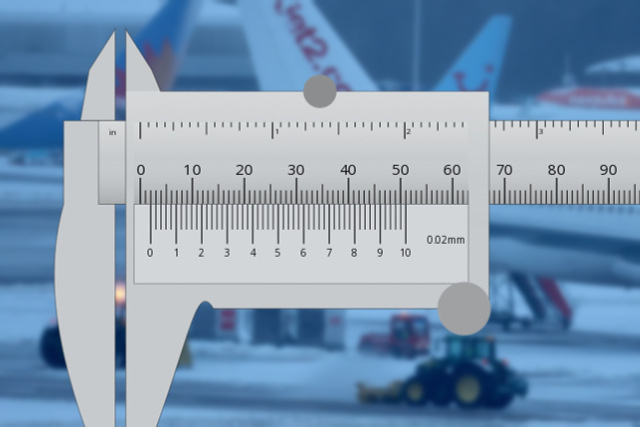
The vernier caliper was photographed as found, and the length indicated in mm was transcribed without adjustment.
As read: 2.0 mm
